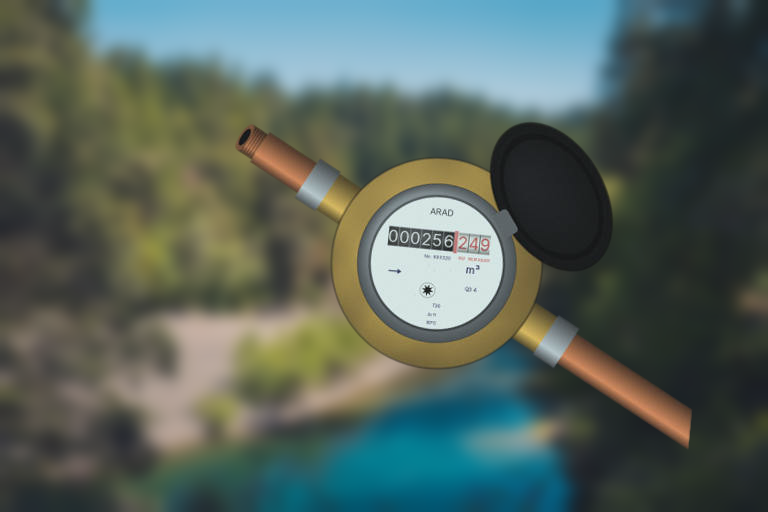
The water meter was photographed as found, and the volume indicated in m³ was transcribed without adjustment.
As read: 256.249 m³
